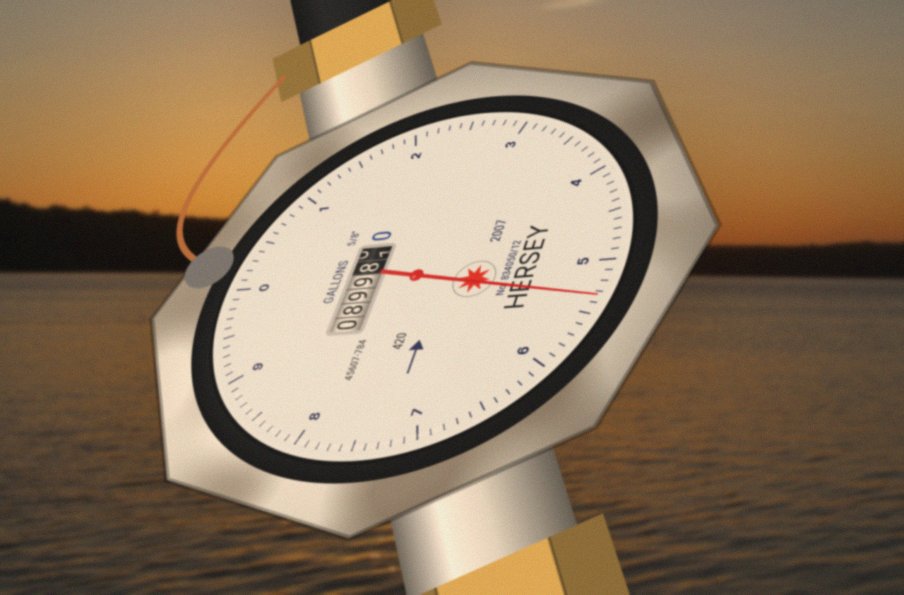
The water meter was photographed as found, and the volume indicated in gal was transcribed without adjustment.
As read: 899805.3 gal
